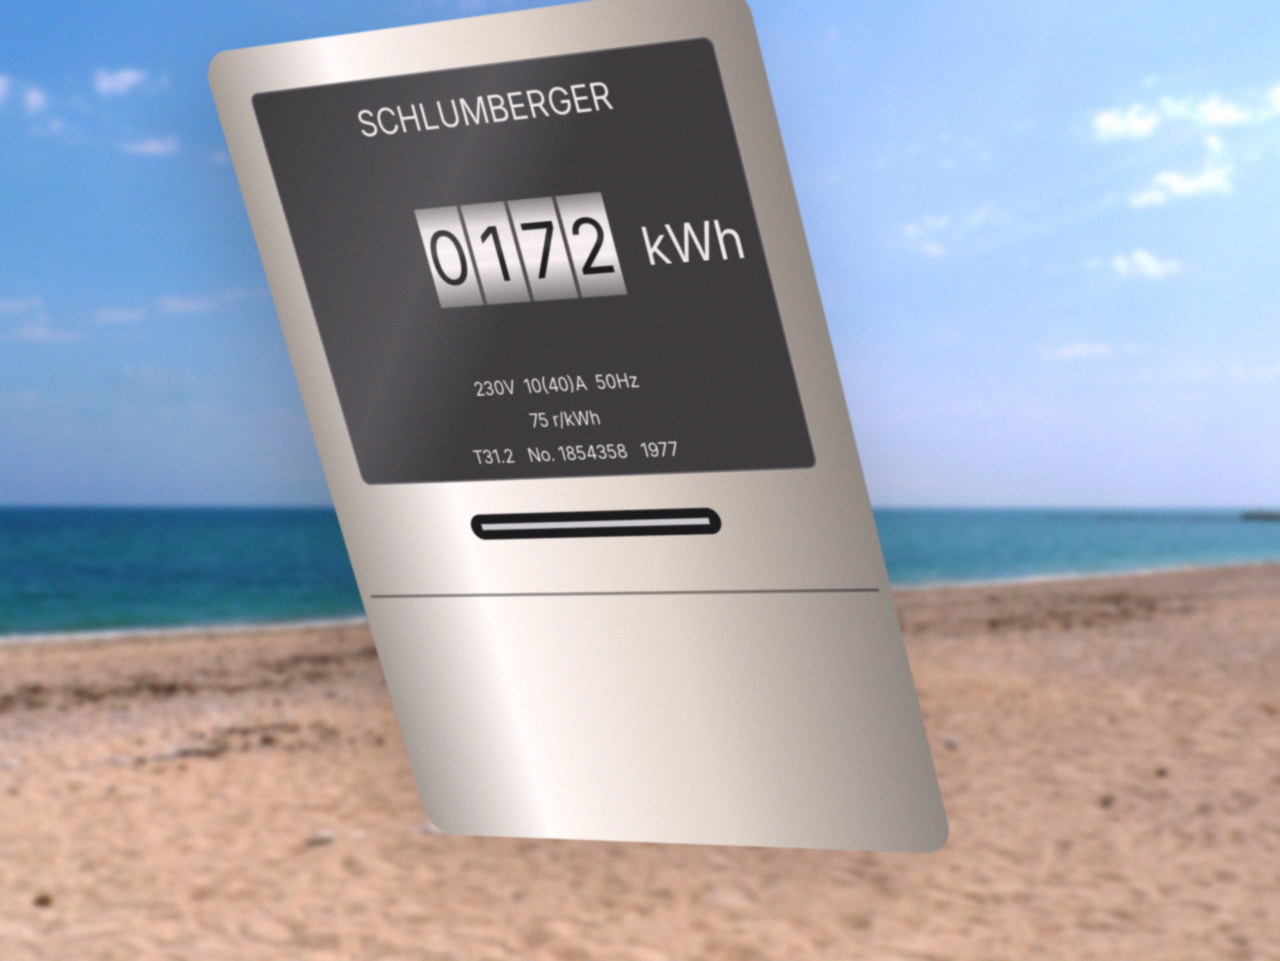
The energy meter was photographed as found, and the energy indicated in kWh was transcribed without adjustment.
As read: 172 kWh
